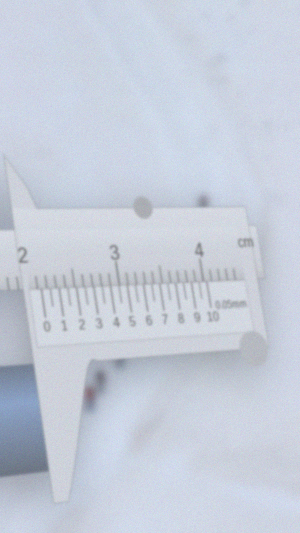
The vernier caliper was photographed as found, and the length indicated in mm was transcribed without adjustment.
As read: 21.4 mm
